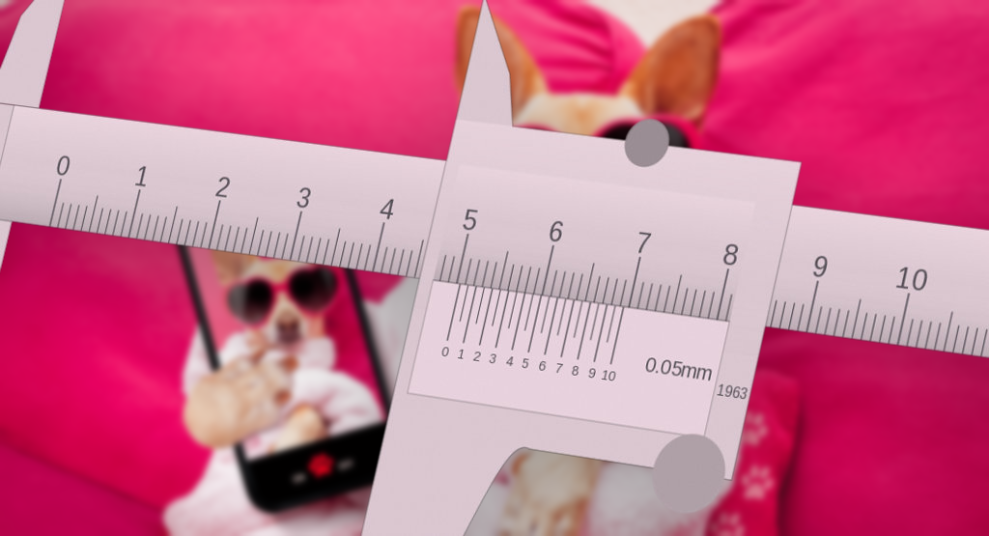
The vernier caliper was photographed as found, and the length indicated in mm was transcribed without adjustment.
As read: 50.4 mm
